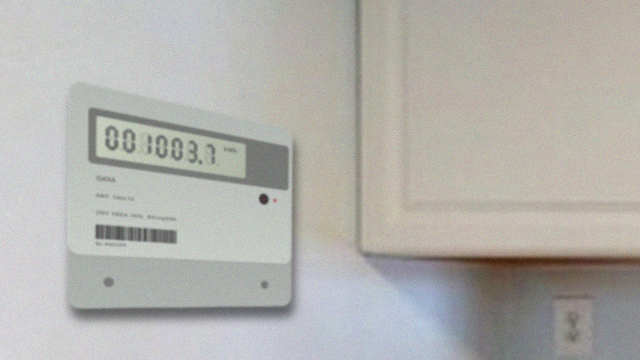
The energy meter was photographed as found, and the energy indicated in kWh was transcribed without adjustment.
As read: 1003.7 kWh
